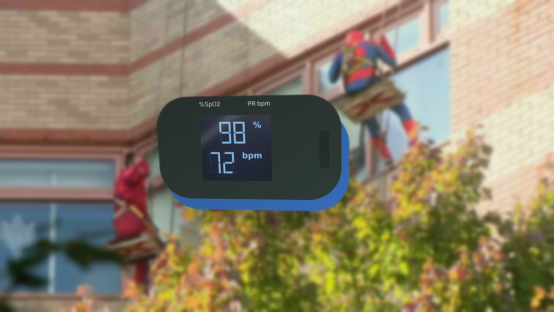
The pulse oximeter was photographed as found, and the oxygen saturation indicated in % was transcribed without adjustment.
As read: 98 %
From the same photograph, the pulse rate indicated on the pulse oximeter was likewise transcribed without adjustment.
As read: 72 bpm
